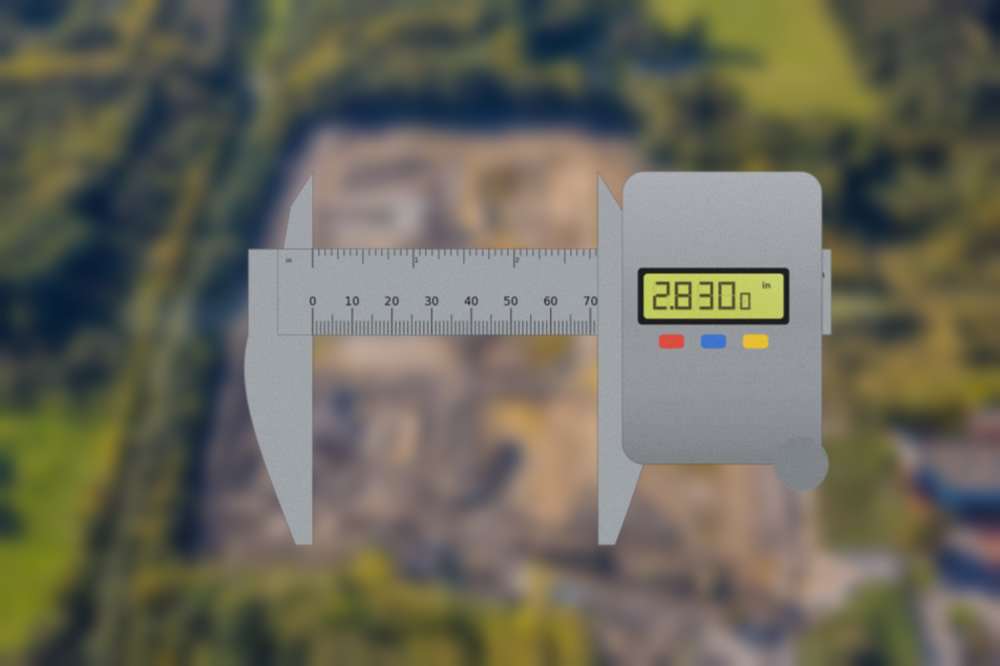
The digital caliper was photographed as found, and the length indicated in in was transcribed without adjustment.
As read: 2.8300 in
